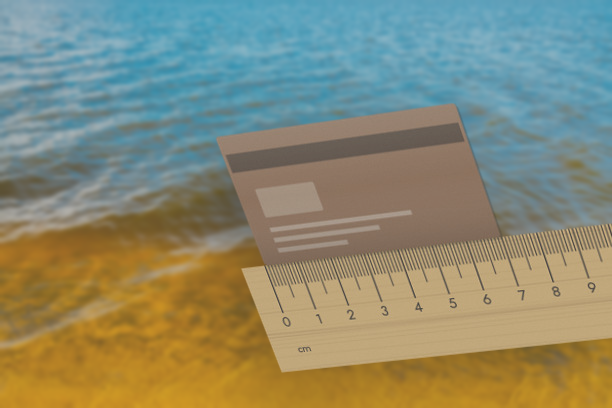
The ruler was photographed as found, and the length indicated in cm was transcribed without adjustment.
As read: 7 cm
